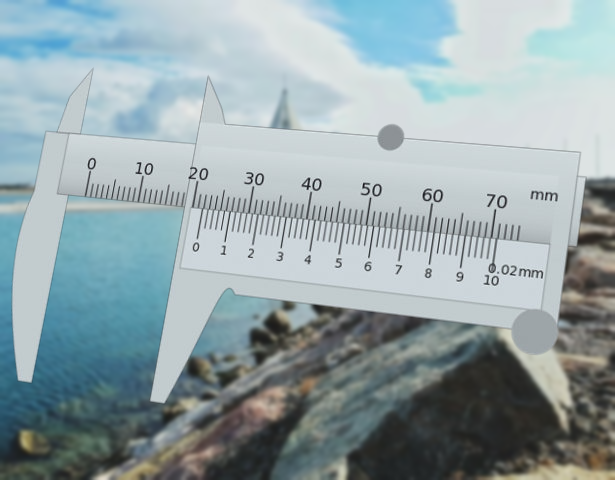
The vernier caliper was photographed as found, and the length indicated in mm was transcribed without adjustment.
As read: 21.8 mm
